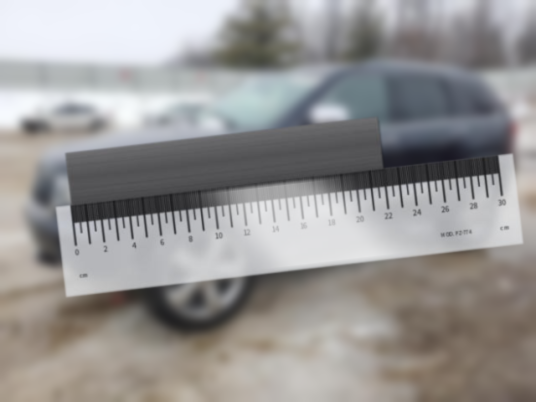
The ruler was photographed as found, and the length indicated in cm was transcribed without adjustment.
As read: 22 cm
